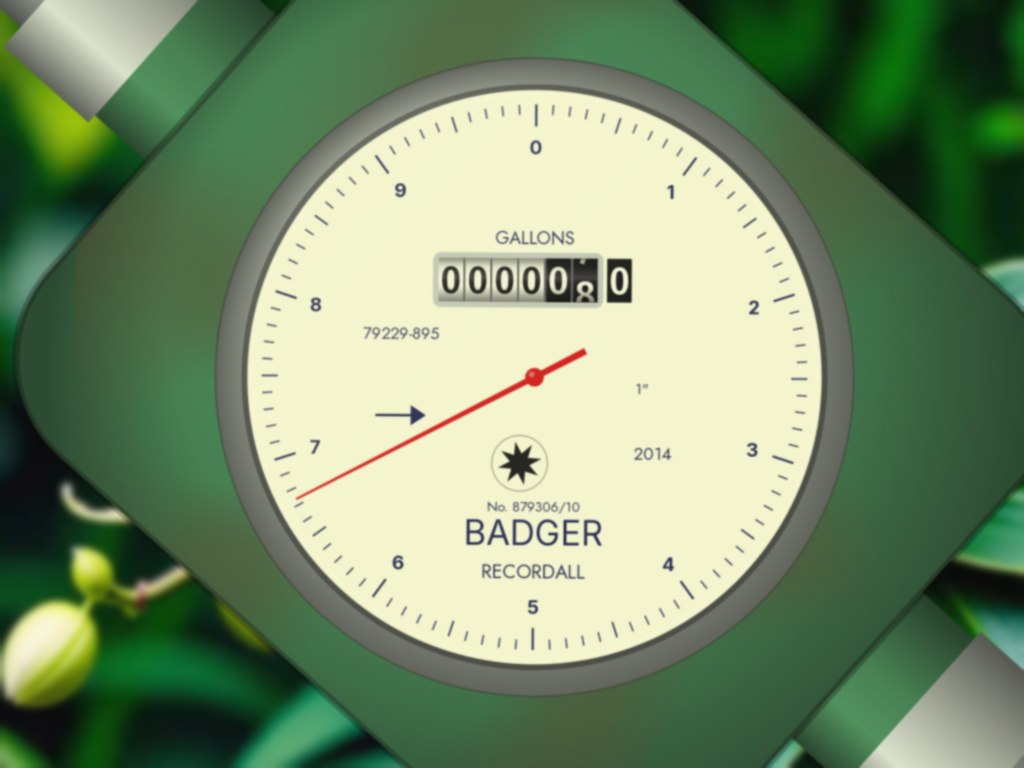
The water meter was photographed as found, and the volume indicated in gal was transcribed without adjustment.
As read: 76.7 gal
